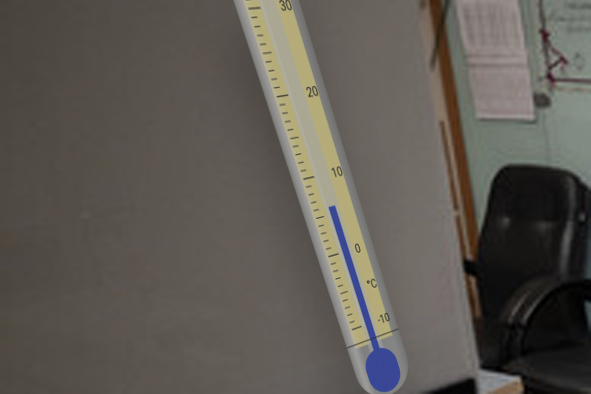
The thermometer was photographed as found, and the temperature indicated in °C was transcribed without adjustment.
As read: 6 °C
